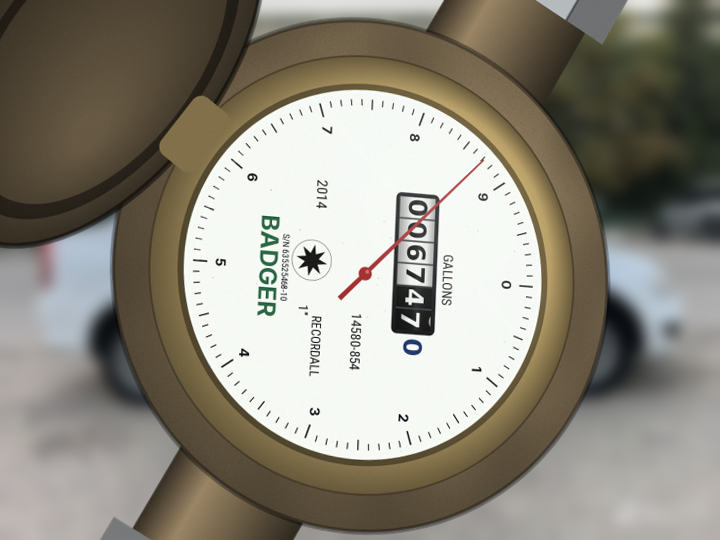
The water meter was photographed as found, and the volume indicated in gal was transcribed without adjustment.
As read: 67468.7 gal
